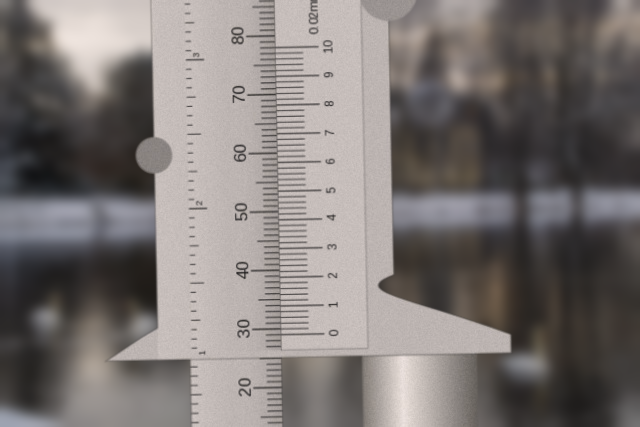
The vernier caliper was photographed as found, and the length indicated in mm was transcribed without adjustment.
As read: 29.0 mm
